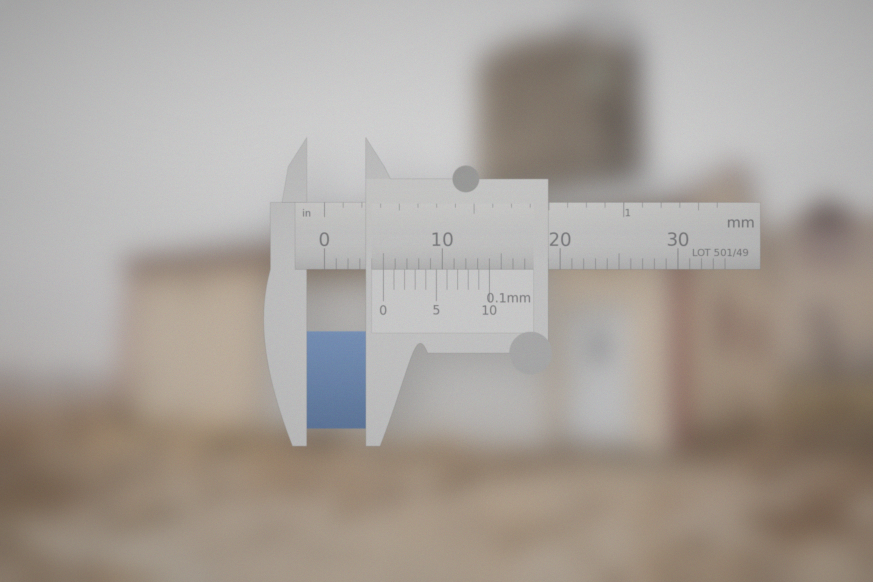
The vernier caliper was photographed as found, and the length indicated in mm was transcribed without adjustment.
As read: 5.0 mm
